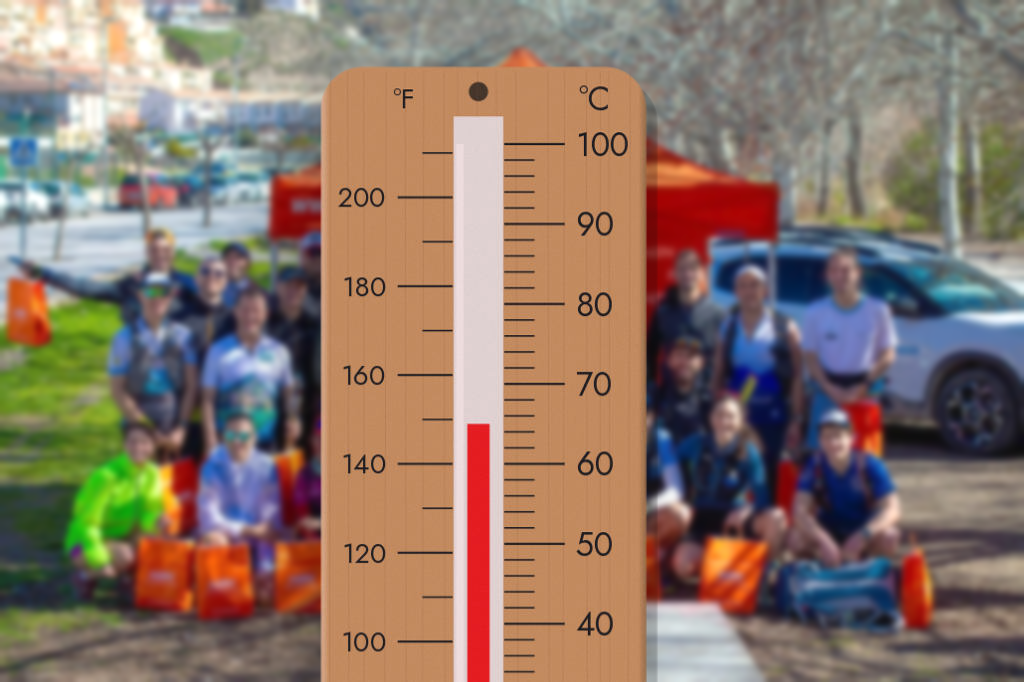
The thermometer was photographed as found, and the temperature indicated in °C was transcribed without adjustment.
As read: 65 °C
